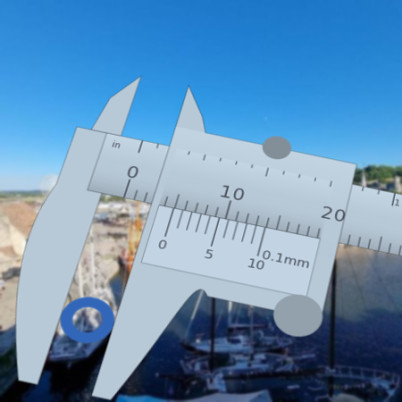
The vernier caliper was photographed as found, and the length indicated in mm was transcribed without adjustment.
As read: 4.9 mm
